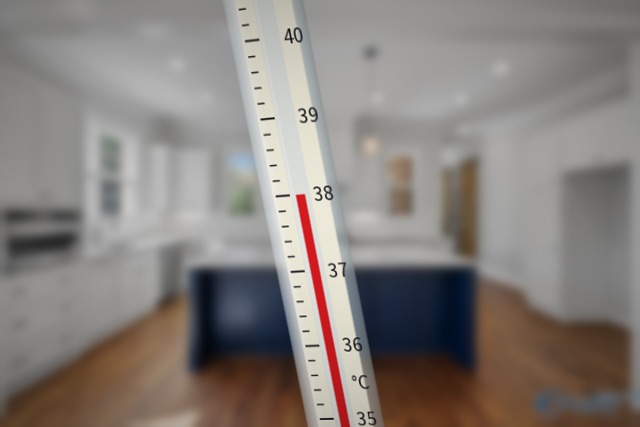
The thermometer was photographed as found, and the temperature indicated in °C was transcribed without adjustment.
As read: 38 °C
